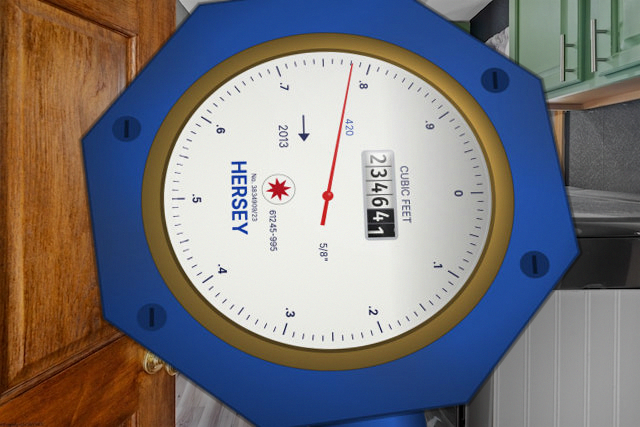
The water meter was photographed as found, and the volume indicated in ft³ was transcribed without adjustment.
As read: 234640.78 ft³
